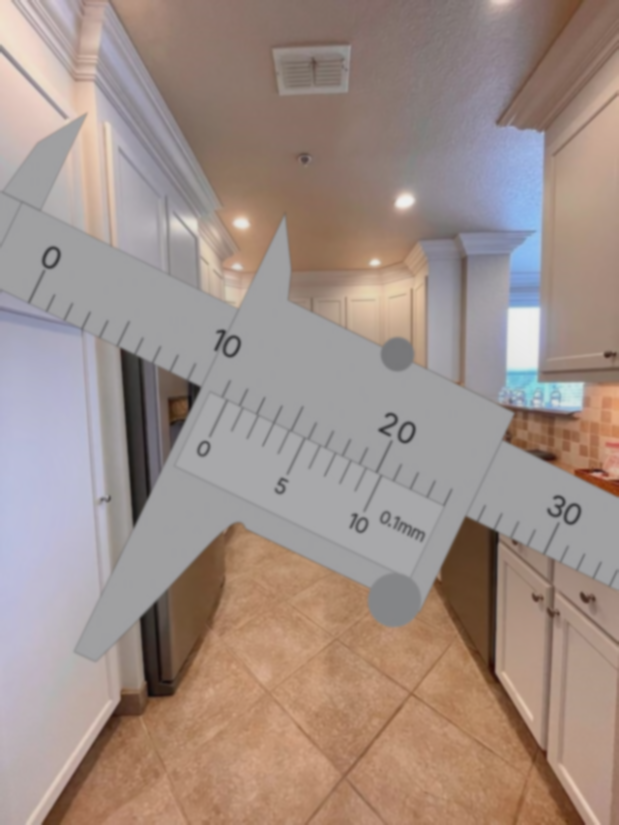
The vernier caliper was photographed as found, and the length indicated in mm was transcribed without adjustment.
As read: 11.3 mm
